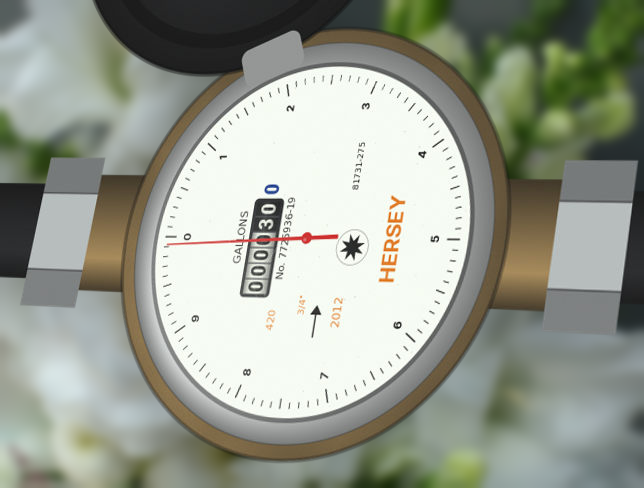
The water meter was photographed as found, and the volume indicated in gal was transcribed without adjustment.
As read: 299.9 gal
